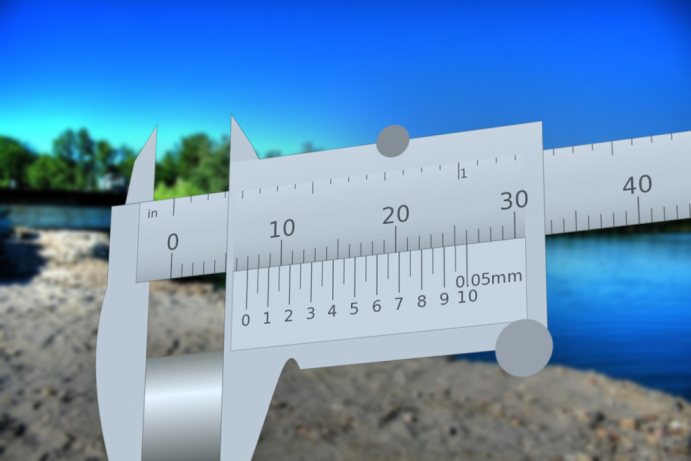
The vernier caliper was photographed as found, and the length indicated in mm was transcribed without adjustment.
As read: 7.0 mm
